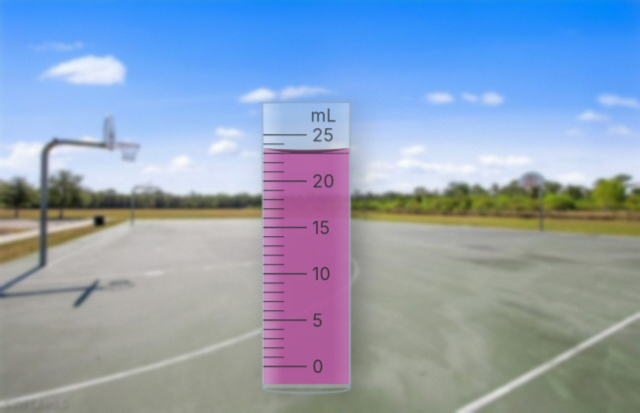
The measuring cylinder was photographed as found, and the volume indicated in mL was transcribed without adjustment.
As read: 23 mL
